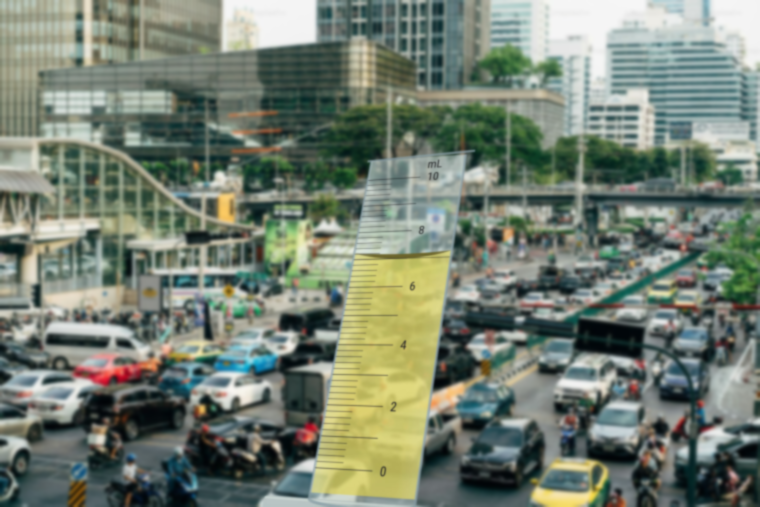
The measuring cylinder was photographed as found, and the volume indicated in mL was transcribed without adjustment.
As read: 7 mL
